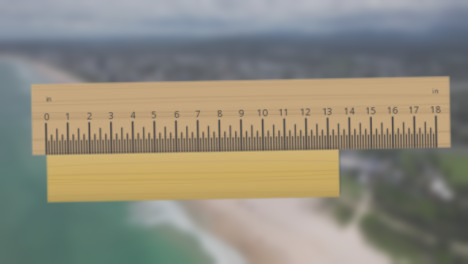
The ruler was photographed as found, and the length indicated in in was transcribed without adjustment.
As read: 13.5 in
